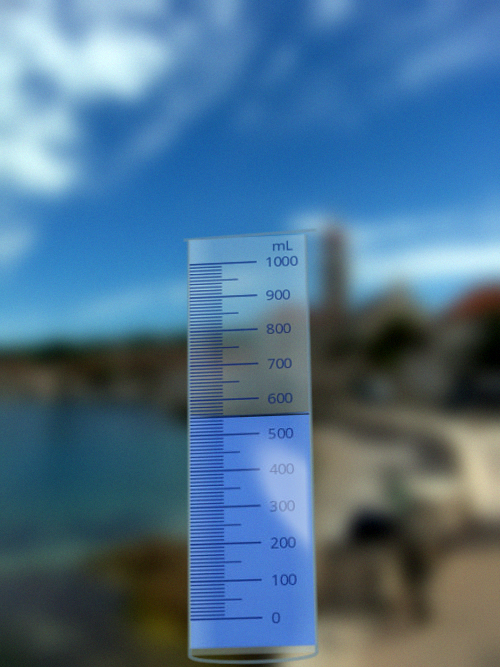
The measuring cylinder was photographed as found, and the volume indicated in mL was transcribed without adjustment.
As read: 550 mL
